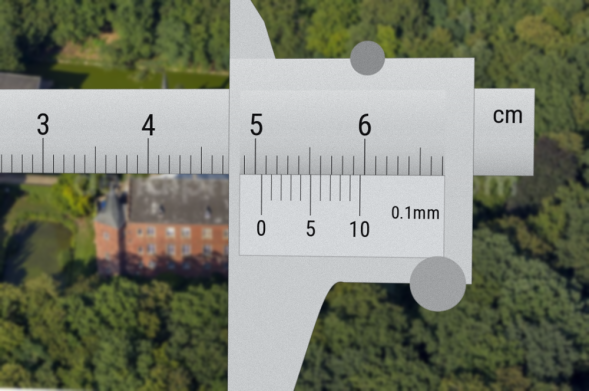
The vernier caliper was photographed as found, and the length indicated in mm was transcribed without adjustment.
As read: 50.6 mm
